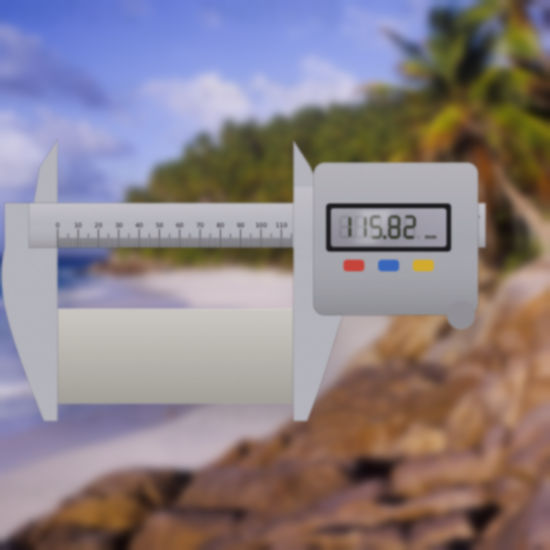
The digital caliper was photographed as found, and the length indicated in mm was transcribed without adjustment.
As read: 115.82 mm
